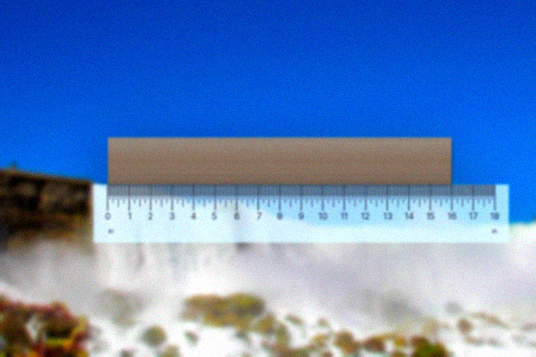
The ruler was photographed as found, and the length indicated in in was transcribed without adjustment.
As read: 16 in
